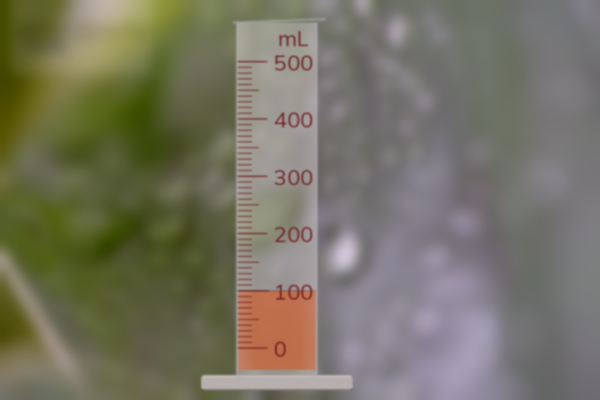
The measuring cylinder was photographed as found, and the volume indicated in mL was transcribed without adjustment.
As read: 100 mL
